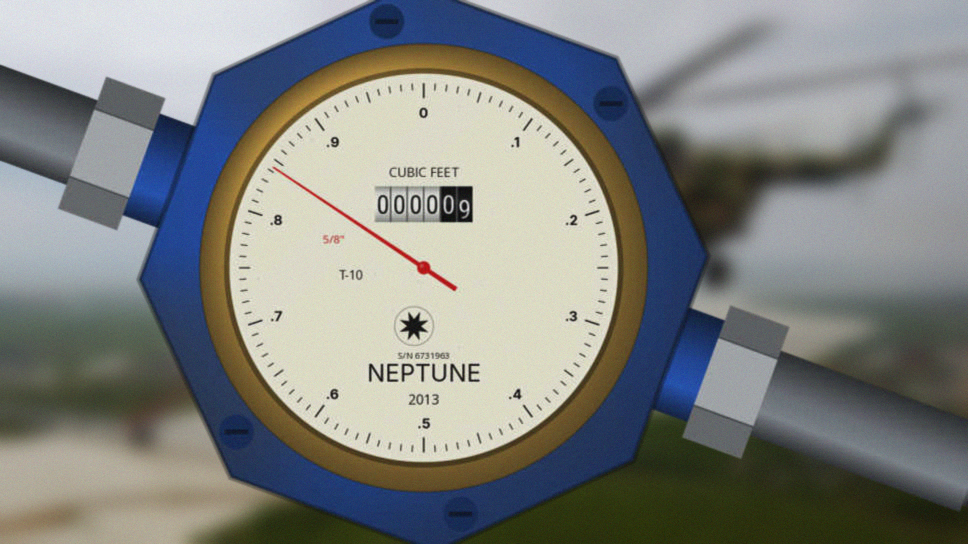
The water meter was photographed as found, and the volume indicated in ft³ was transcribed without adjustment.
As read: 8.84 ft³
